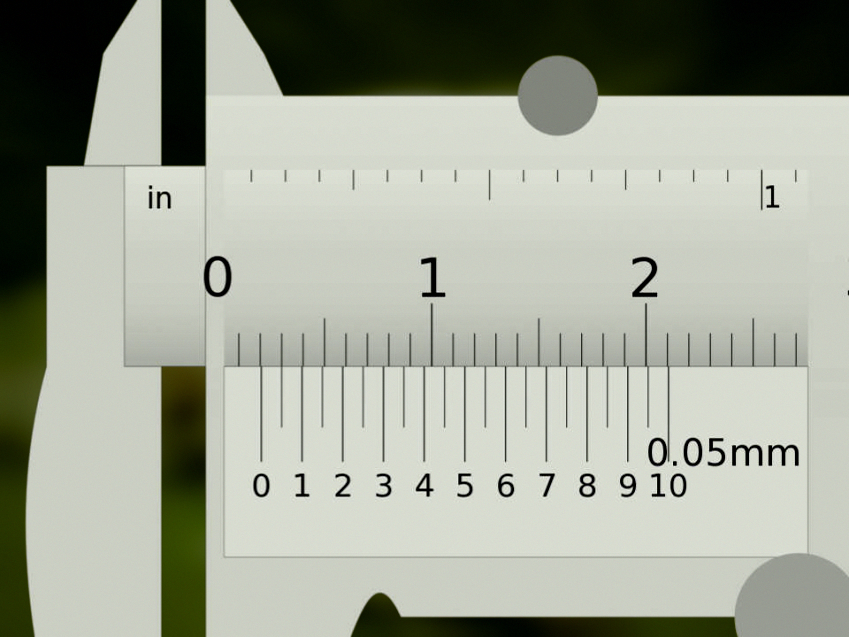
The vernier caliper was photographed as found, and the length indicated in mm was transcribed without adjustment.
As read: 2.05 mm
